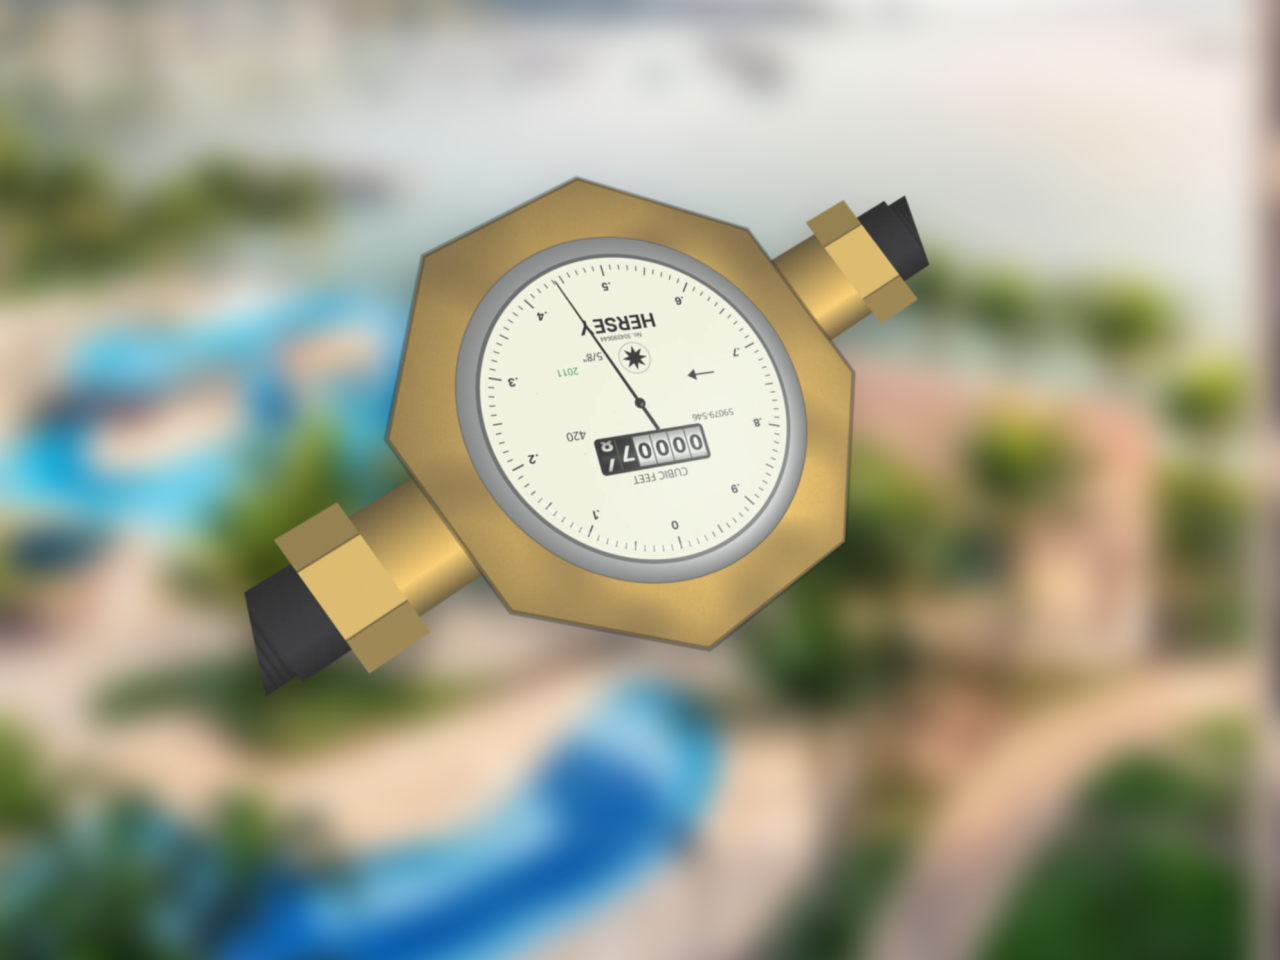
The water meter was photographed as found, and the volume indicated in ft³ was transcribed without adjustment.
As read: 77.44 ft³
